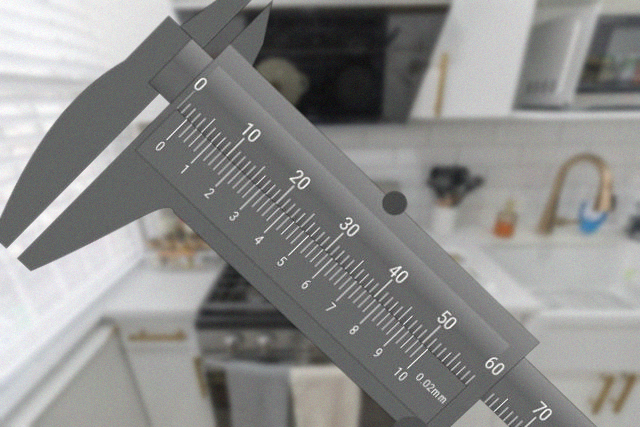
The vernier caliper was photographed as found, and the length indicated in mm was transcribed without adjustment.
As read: 2.2 mm
